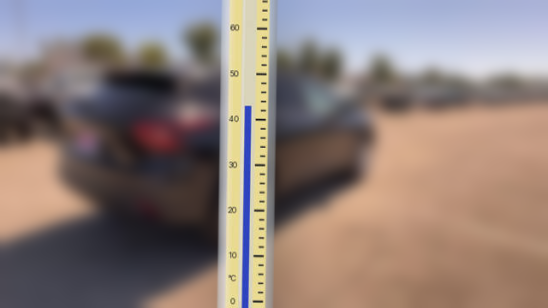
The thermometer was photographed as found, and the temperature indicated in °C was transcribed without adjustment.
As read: 43 °C
